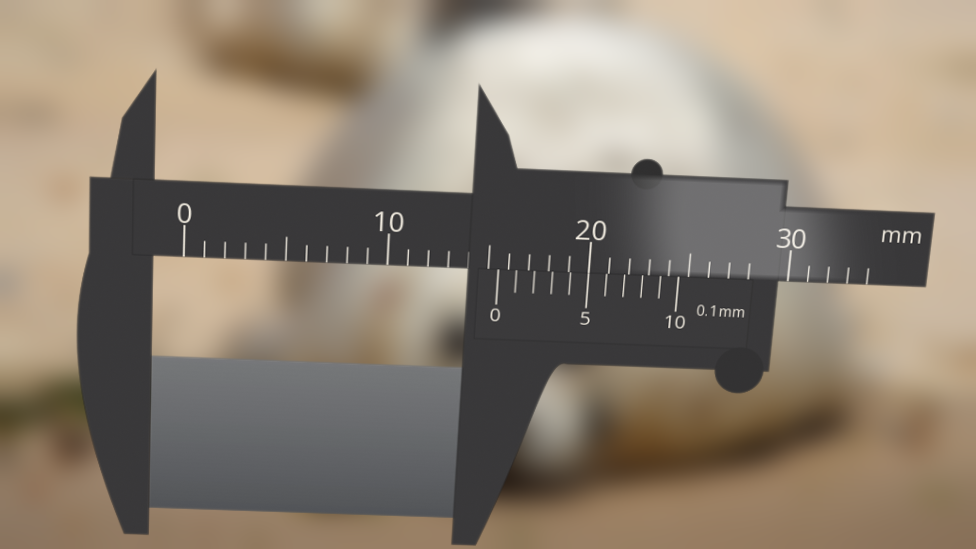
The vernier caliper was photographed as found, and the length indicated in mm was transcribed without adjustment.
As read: 15.5 mm
